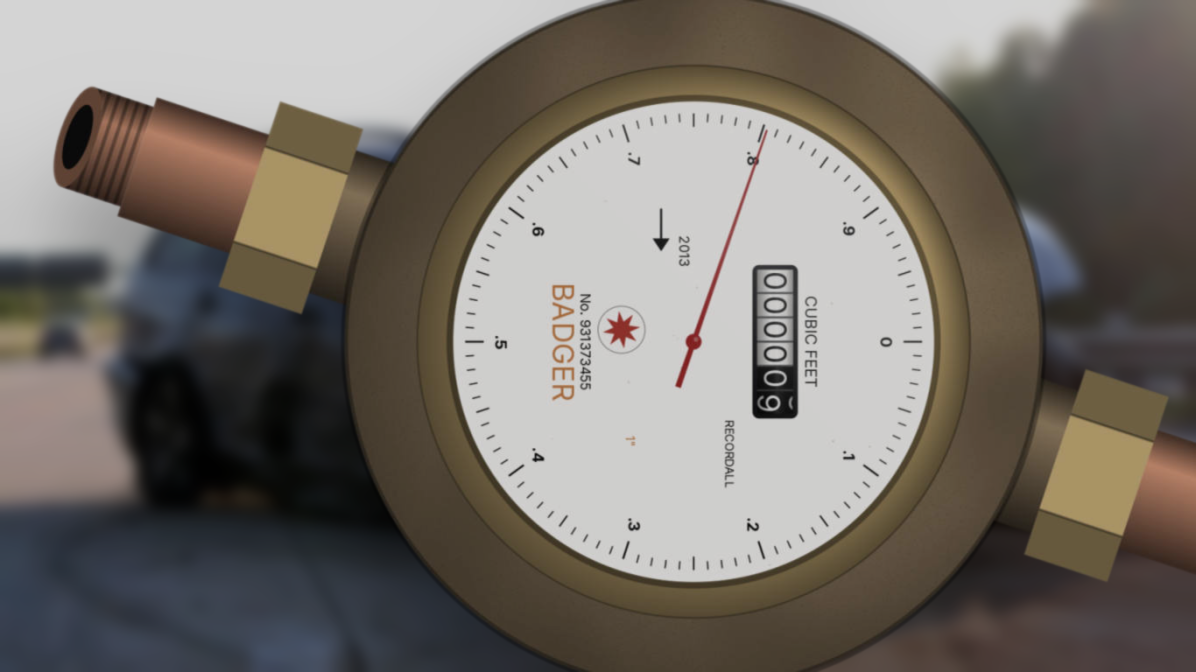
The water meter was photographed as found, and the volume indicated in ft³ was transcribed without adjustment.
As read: 8.80 ft³
